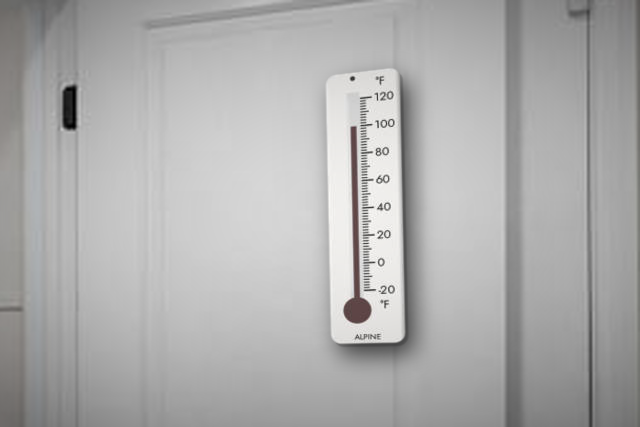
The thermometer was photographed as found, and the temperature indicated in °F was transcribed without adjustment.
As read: 100 °F
